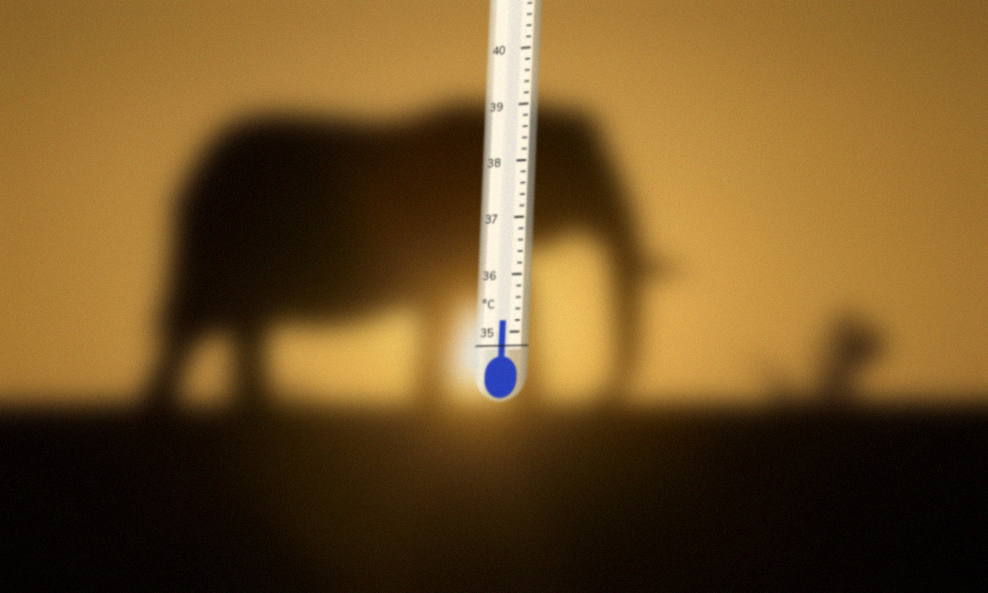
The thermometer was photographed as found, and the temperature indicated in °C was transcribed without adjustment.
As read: 35.2 °C
